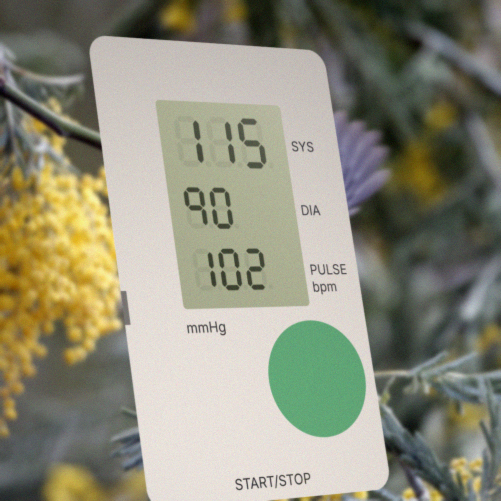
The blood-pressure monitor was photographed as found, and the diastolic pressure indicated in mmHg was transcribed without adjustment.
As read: 90 mmHg
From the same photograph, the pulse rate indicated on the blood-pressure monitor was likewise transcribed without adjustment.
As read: 102 bpm
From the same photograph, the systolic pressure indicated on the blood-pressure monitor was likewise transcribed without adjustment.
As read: 115 mmHg
